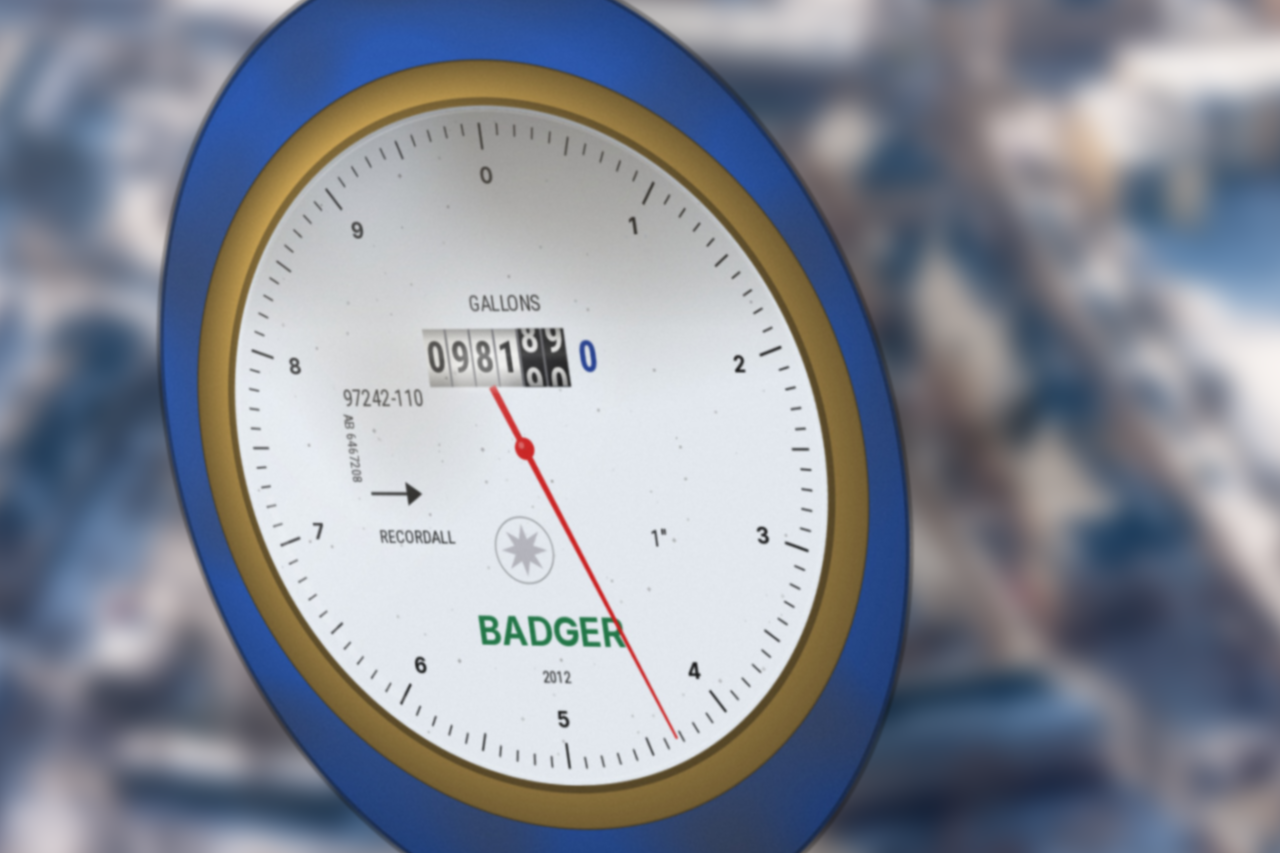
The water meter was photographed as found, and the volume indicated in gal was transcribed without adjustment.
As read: 981894.3 gal
